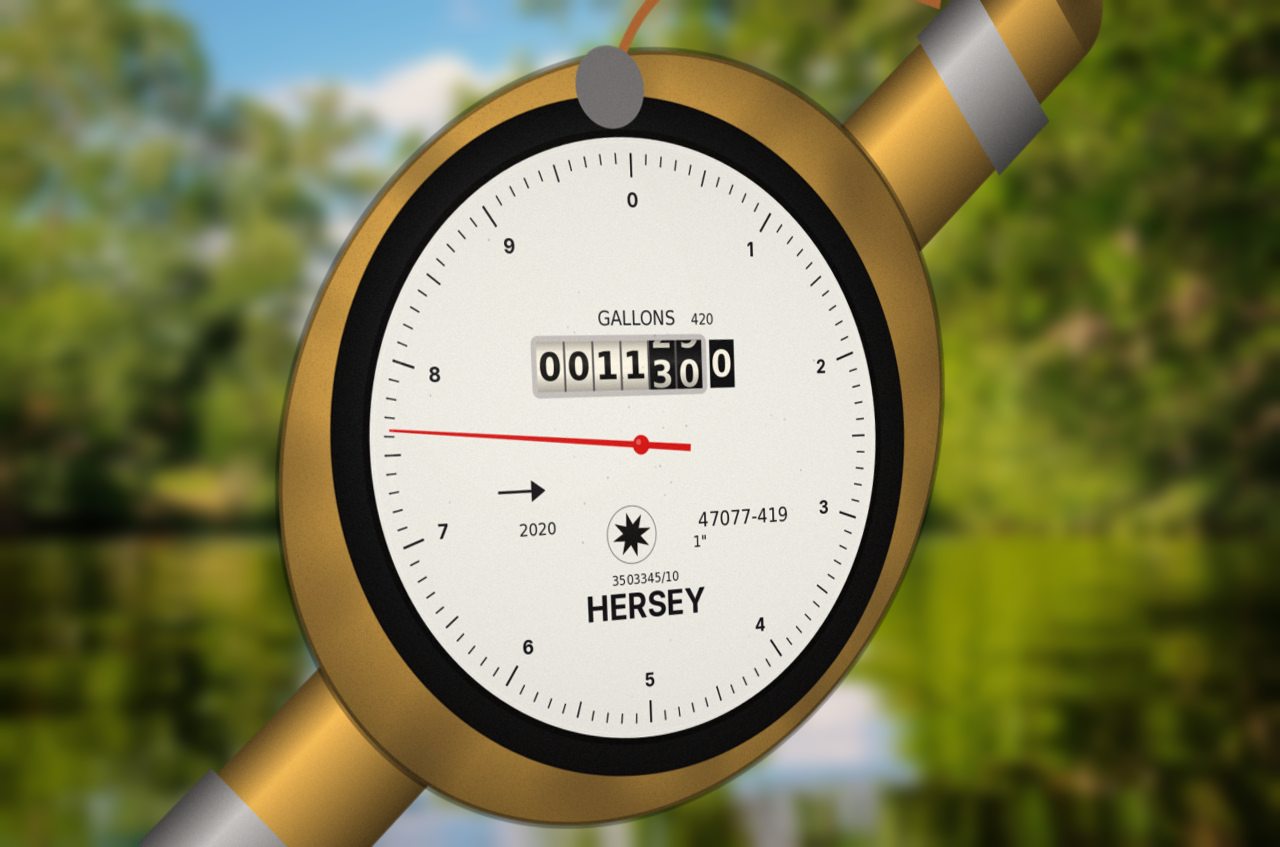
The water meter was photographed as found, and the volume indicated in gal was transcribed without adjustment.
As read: 11297.6 gal
